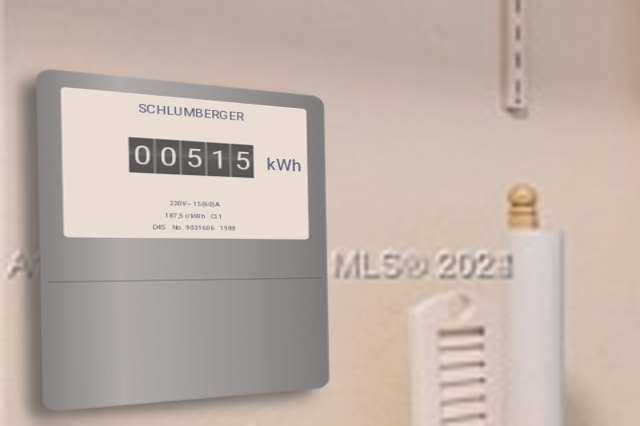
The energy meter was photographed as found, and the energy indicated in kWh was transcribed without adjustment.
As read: 515 kWh
